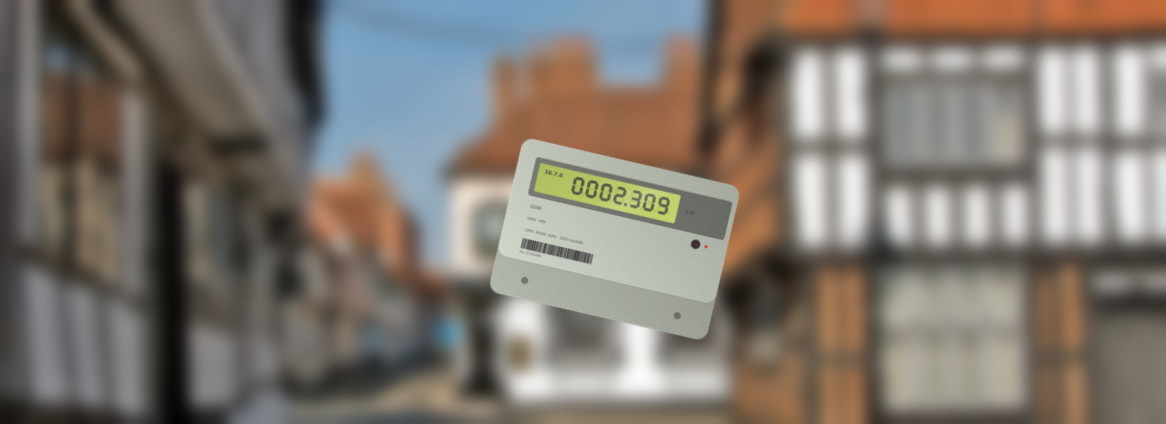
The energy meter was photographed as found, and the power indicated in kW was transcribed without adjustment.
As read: 2.309 kW
